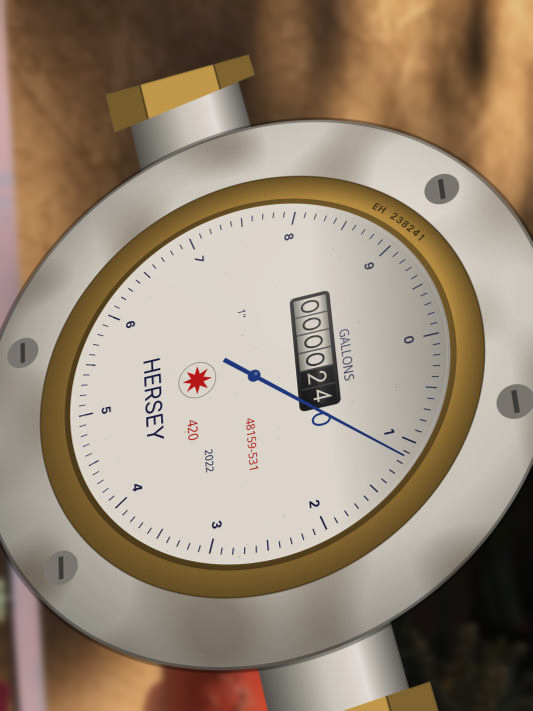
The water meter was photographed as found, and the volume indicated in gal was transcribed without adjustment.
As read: 241.1 gal
